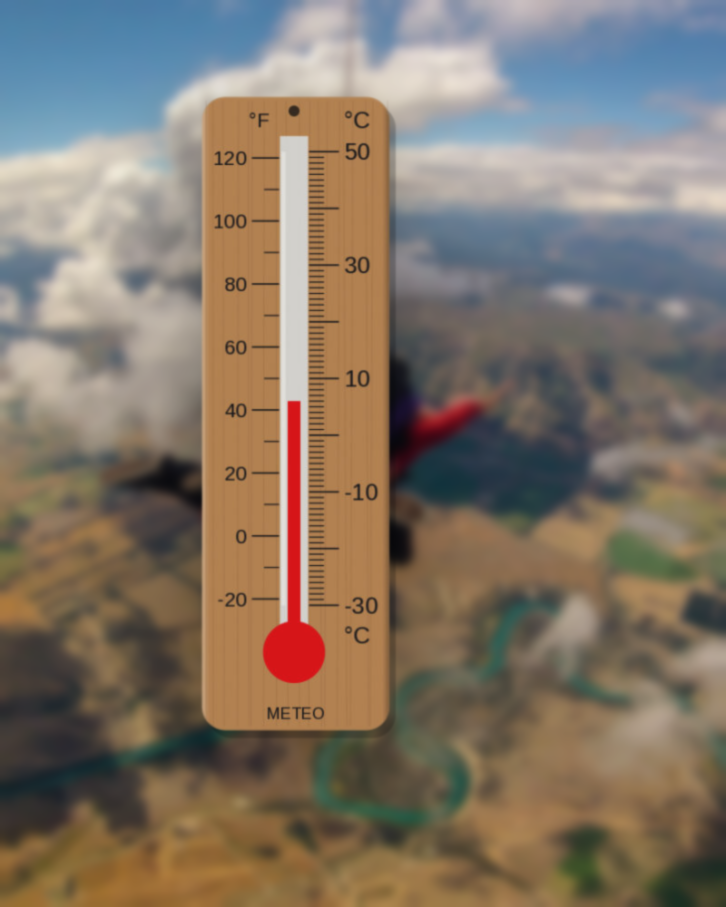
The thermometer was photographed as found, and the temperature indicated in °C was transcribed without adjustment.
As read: 6 °C
